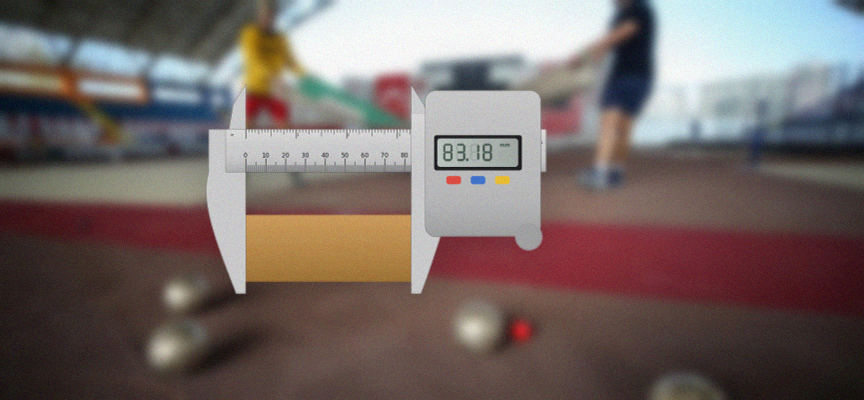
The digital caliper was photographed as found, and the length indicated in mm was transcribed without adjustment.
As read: 83.18 mm
